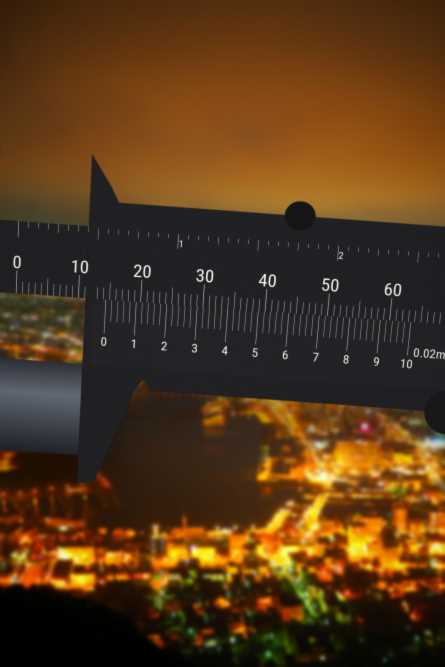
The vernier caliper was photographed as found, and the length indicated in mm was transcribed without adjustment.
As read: 14.4 mm
